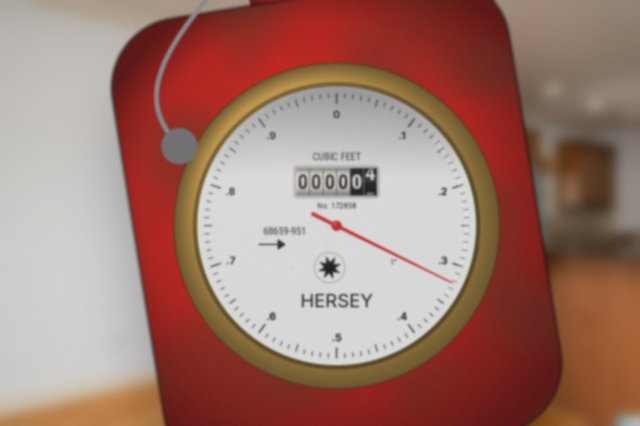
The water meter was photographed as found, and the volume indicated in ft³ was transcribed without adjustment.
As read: 4.32 ft³
